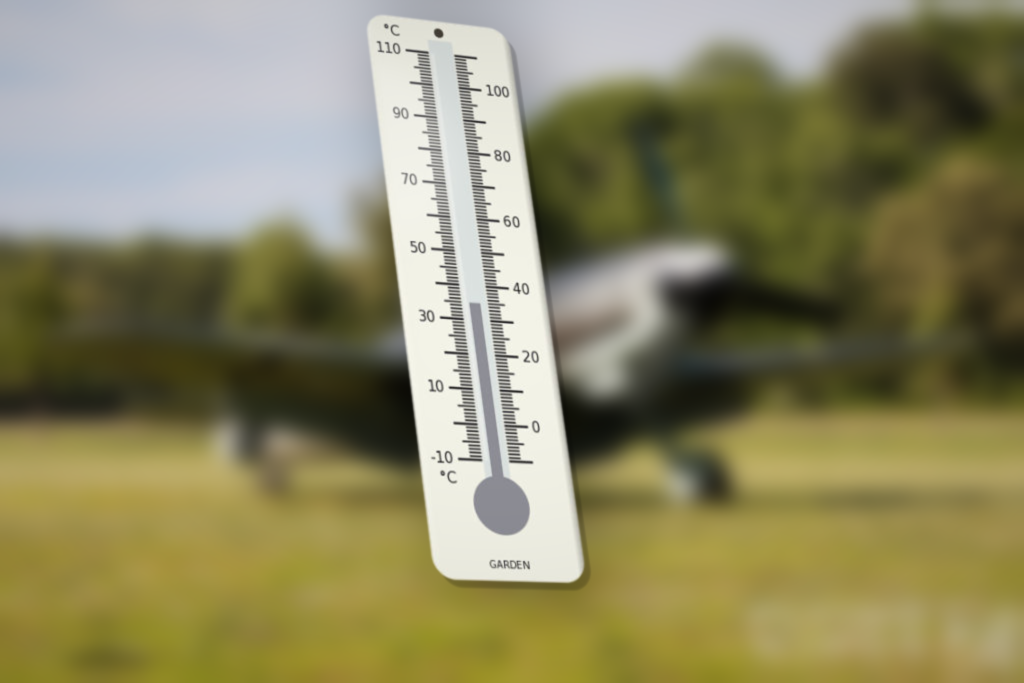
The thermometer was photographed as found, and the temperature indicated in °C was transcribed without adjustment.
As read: 35 °C
